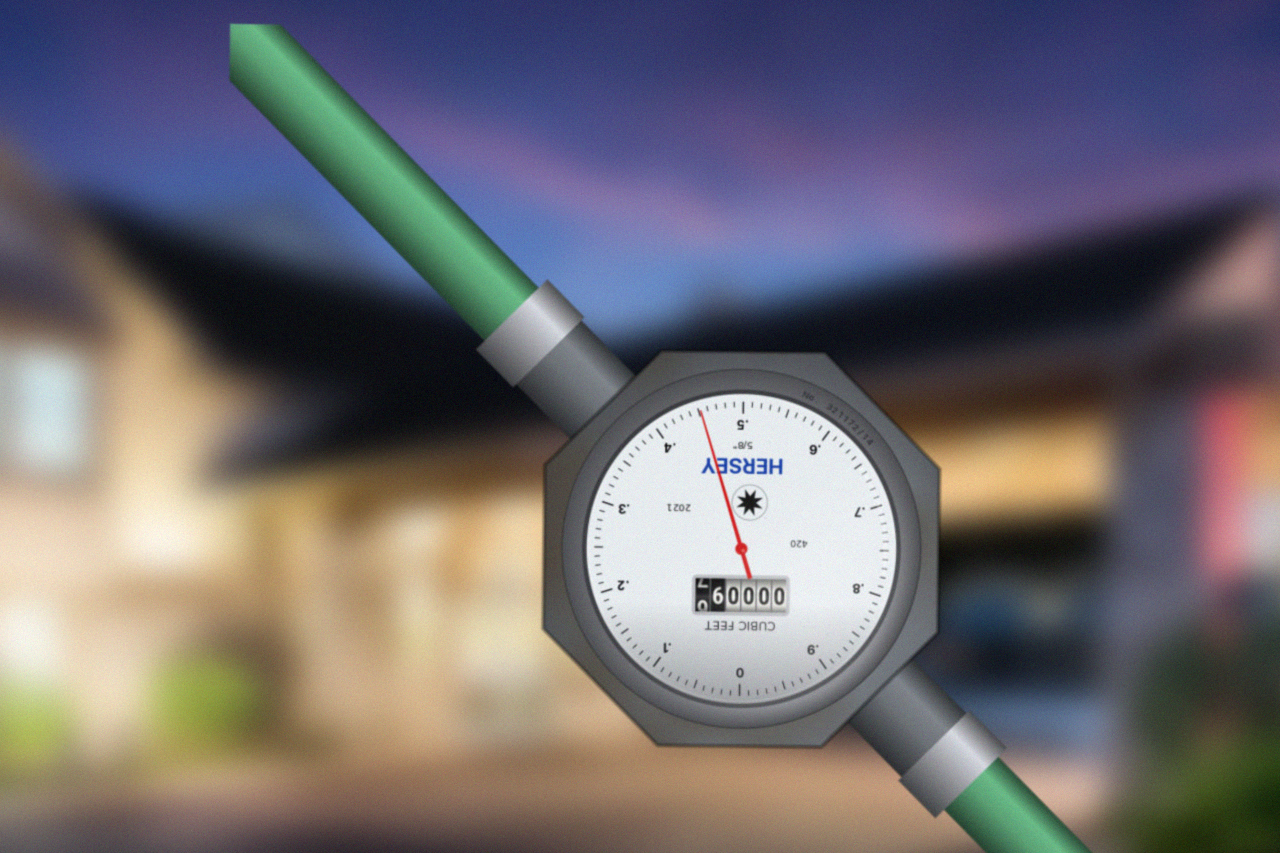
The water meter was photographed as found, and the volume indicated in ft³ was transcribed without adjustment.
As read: 96.45 ft³
